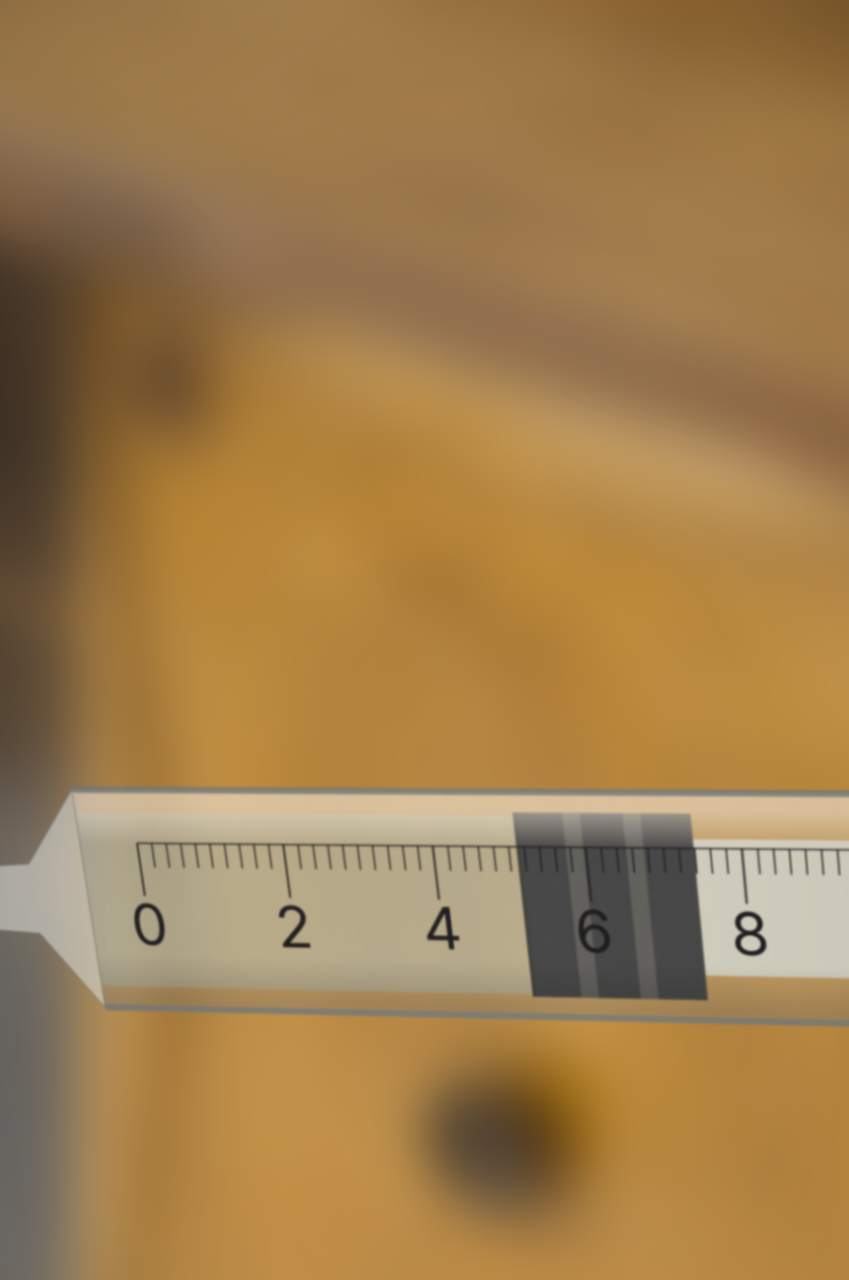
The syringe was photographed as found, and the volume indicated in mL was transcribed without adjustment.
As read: 5.1 mL
